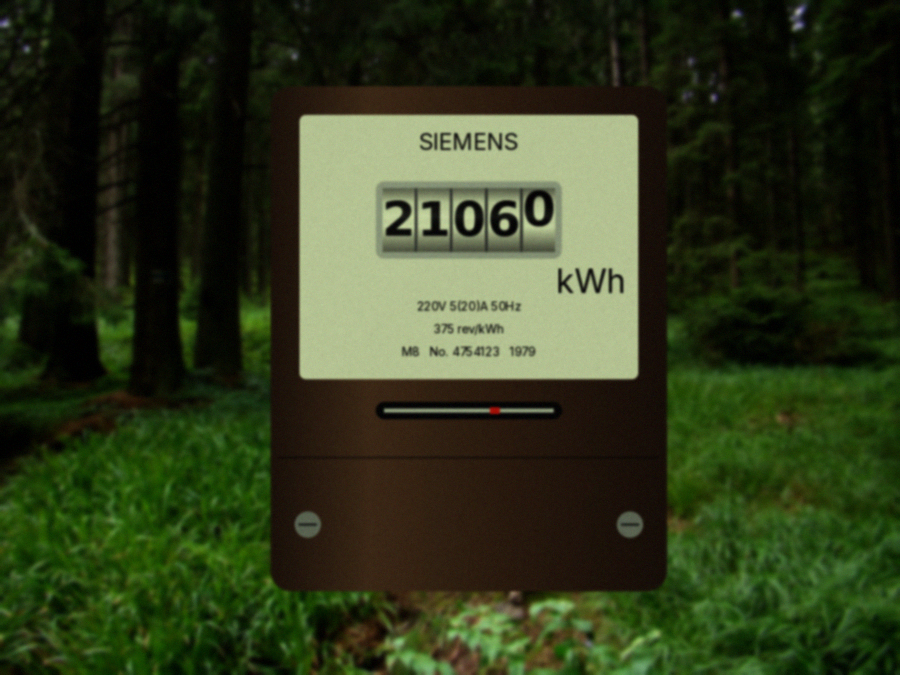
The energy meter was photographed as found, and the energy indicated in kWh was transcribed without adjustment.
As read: 21060 kWh
